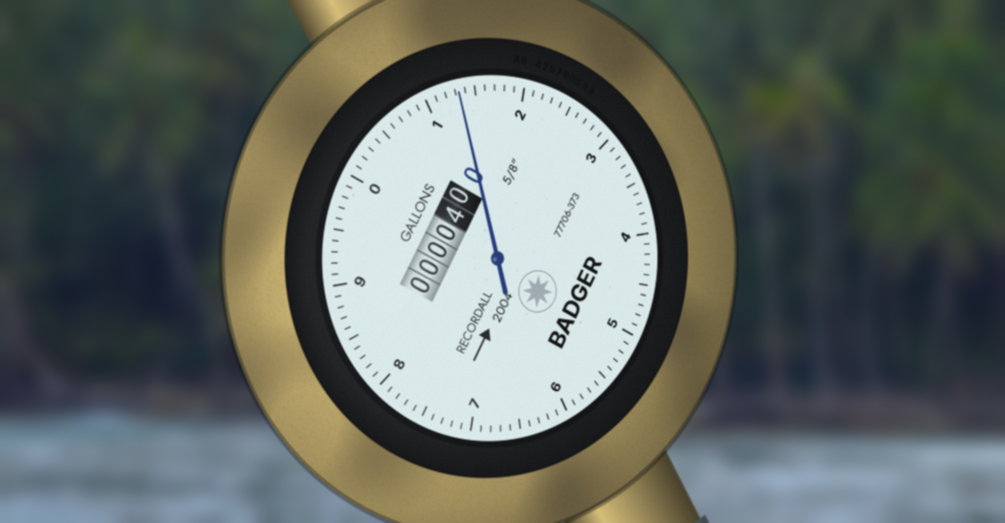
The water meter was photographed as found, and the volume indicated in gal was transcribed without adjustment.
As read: 401.3 gal
